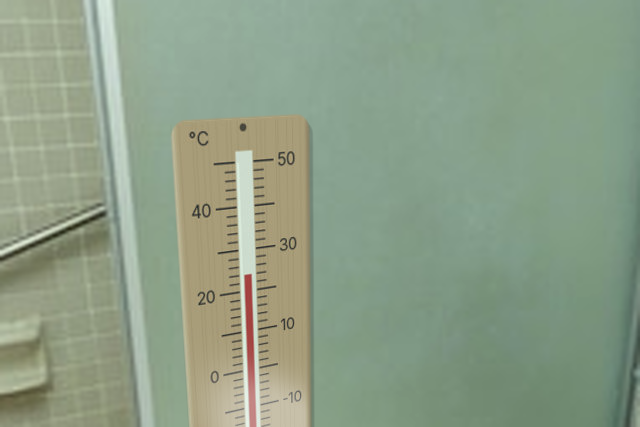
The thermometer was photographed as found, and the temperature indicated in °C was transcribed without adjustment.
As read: 24 °C
